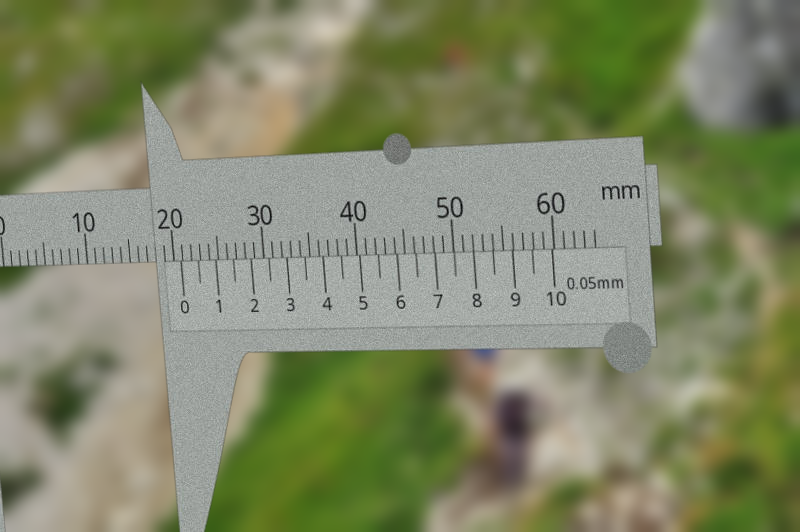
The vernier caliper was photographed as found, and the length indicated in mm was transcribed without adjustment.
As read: 20.8 mm
